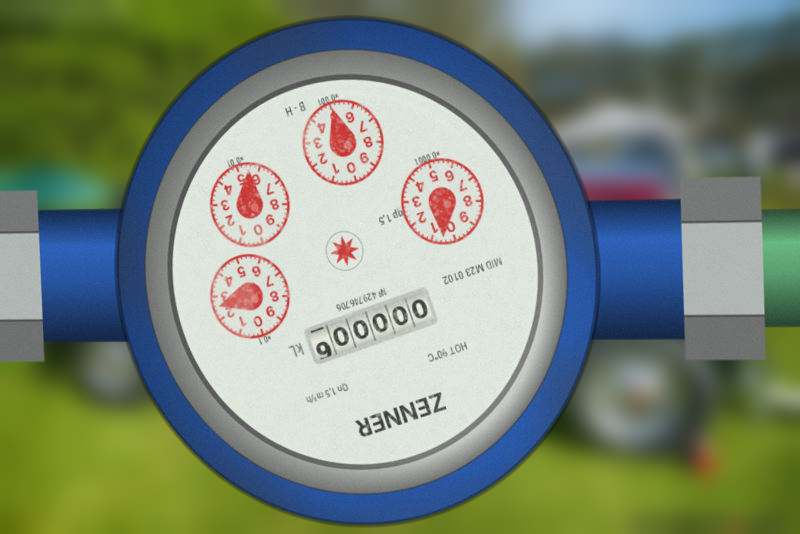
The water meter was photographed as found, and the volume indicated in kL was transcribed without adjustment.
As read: 6.2550 kL
